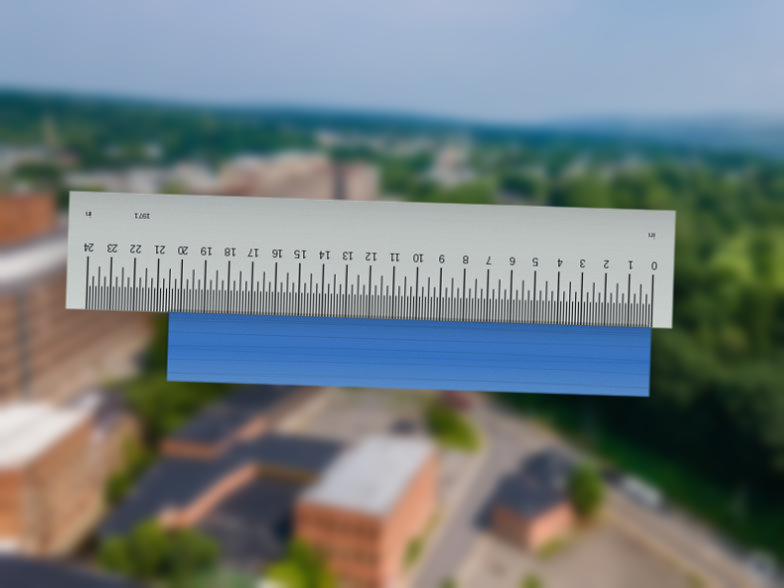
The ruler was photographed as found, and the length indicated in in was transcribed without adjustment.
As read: 20.5 in
